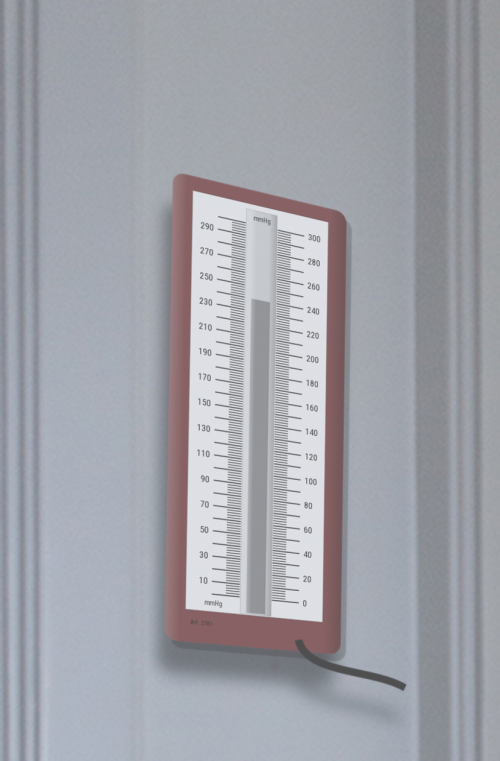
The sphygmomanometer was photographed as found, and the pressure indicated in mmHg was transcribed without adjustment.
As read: 240 mmHg
